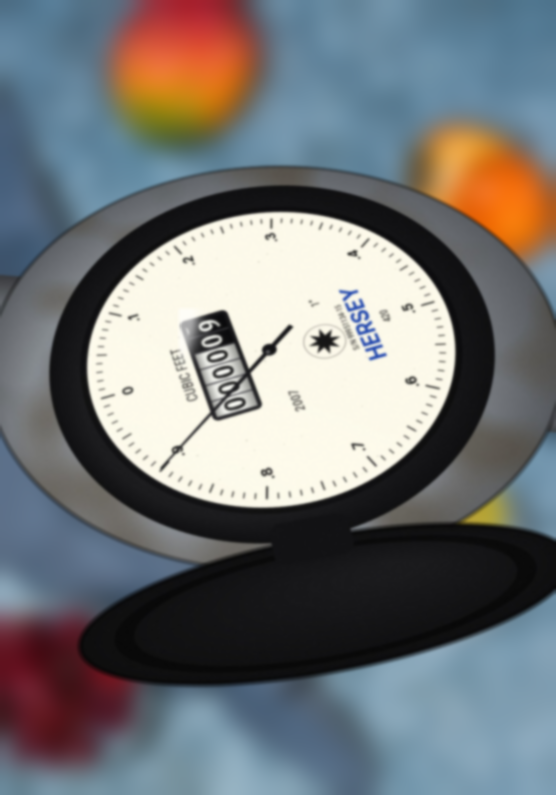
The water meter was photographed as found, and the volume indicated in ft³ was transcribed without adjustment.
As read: 8.90 ft³
